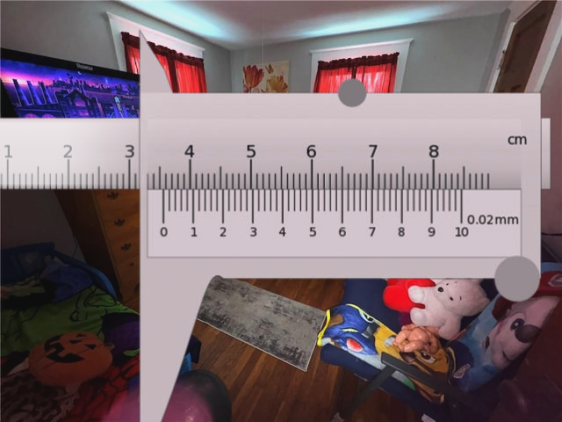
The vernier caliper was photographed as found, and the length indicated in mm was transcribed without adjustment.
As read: 35.6 mm
